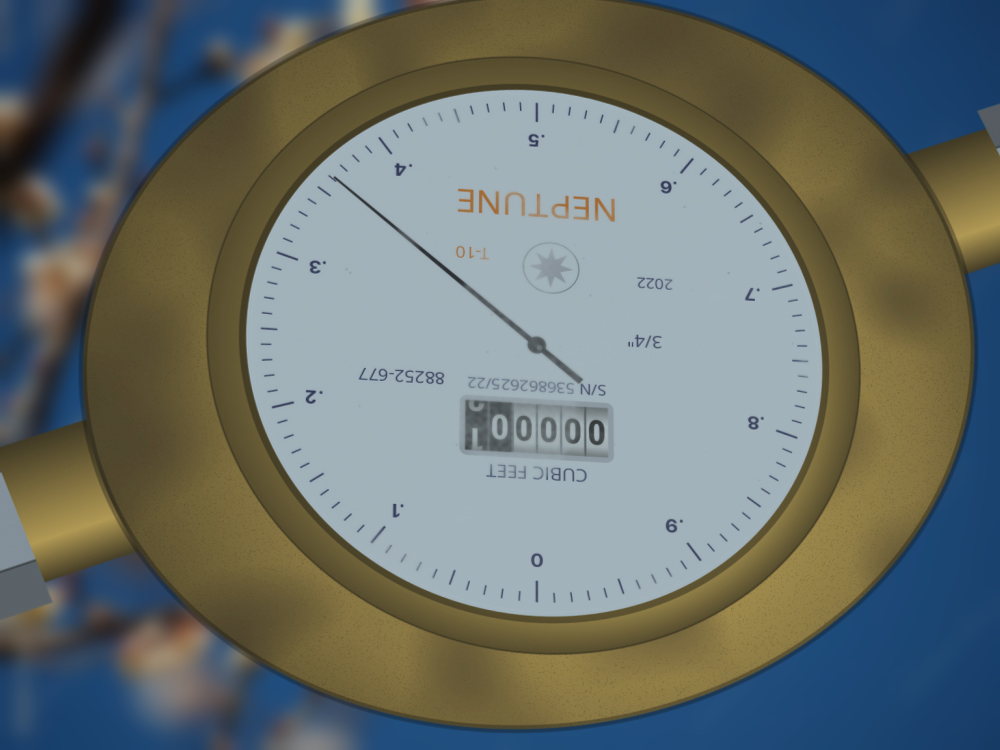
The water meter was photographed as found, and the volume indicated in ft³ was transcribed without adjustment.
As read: 1.36 ft³
